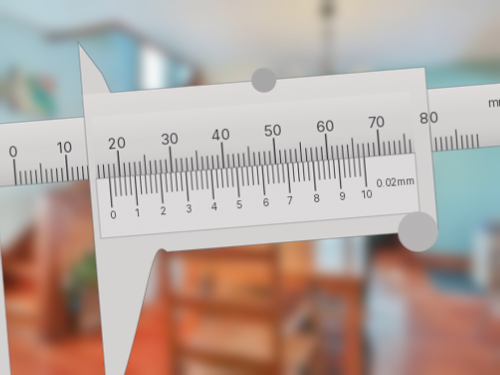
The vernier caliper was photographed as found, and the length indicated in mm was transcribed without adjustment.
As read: 18.0 mm
